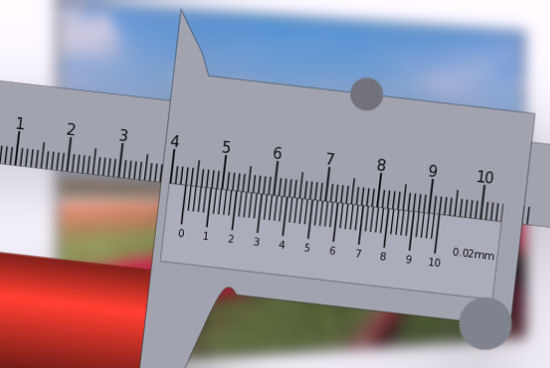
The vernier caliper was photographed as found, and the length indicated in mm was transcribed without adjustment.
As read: 43.0 mm
